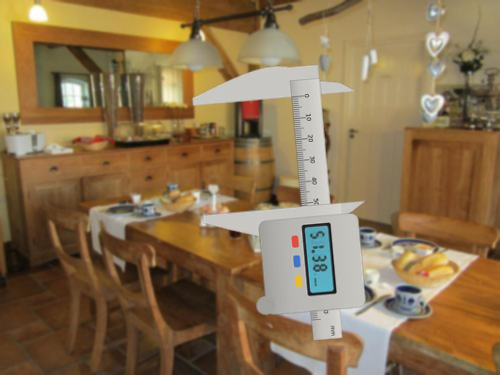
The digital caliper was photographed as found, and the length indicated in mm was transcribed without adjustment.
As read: 51.38 mm
